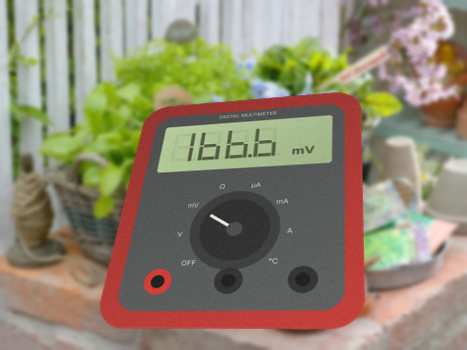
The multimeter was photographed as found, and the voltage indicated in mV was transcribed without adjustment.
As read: 166.6 mV
